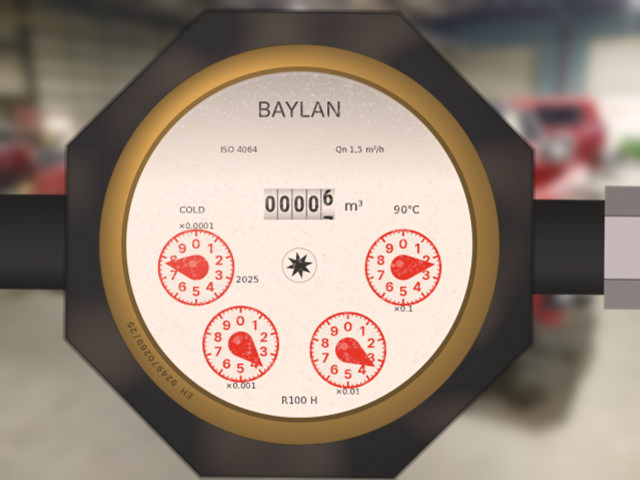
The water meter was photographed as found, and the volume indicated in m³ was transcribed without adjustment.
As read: 6.2337 m³
